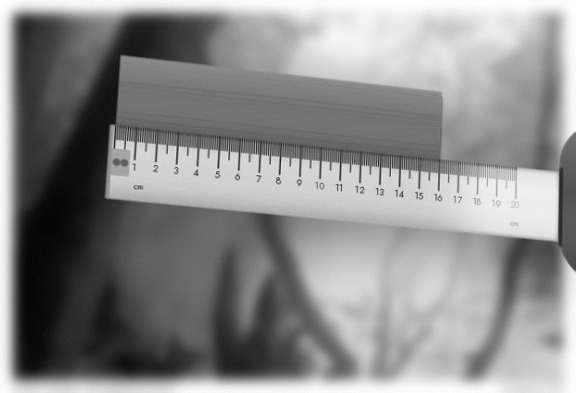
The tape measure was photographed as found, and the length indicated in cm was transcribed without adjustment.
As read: 16 cm
